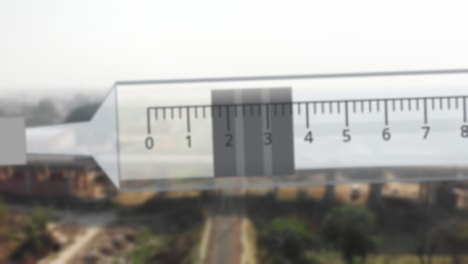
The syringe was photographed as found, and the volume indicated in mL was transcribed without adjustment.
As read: 1.6 mL
